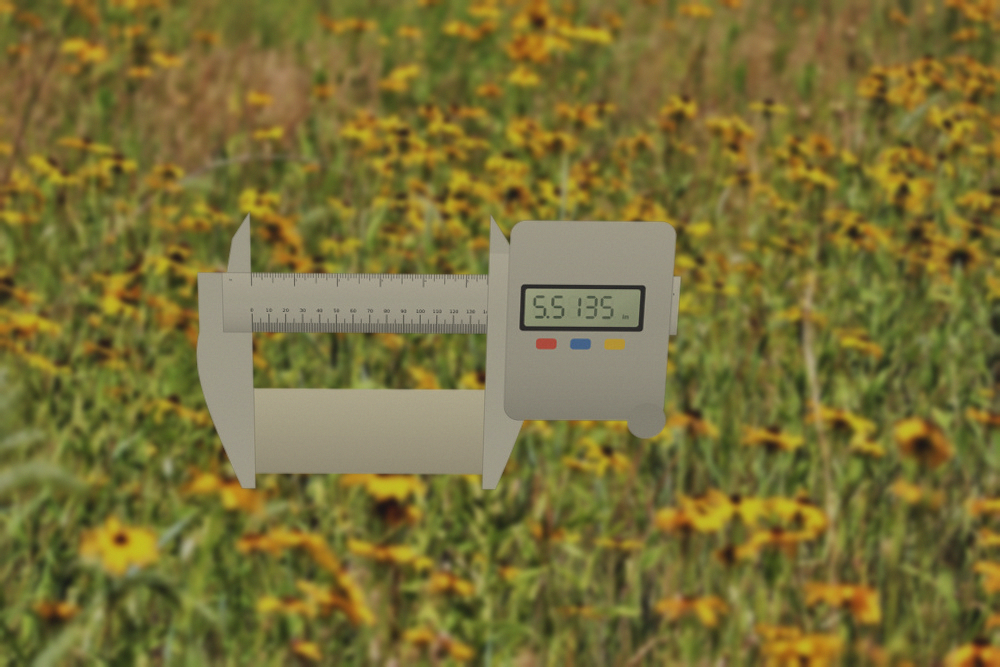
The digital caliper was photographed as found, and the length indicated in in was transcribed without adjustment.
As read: 5.5135 in
